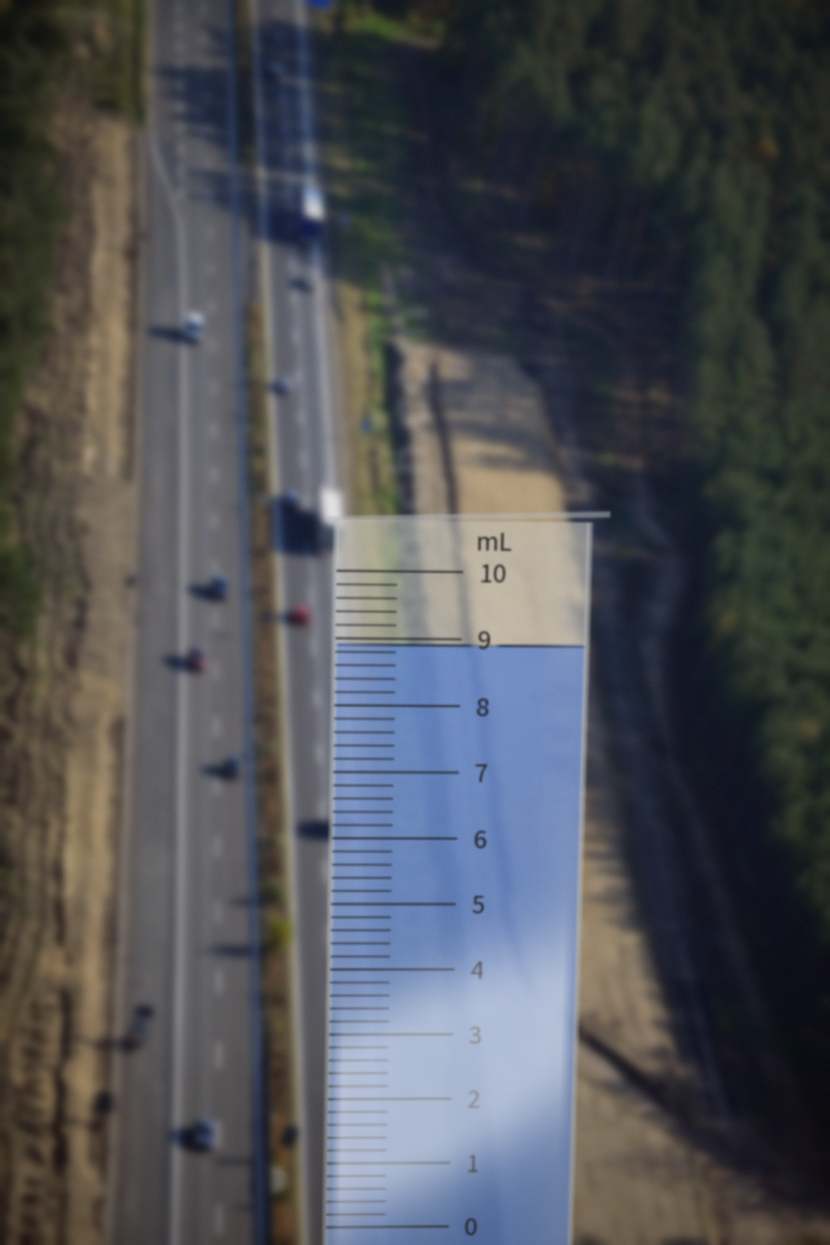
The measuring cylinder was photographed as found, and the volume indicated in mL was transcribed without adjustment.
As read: 8.9 mL
